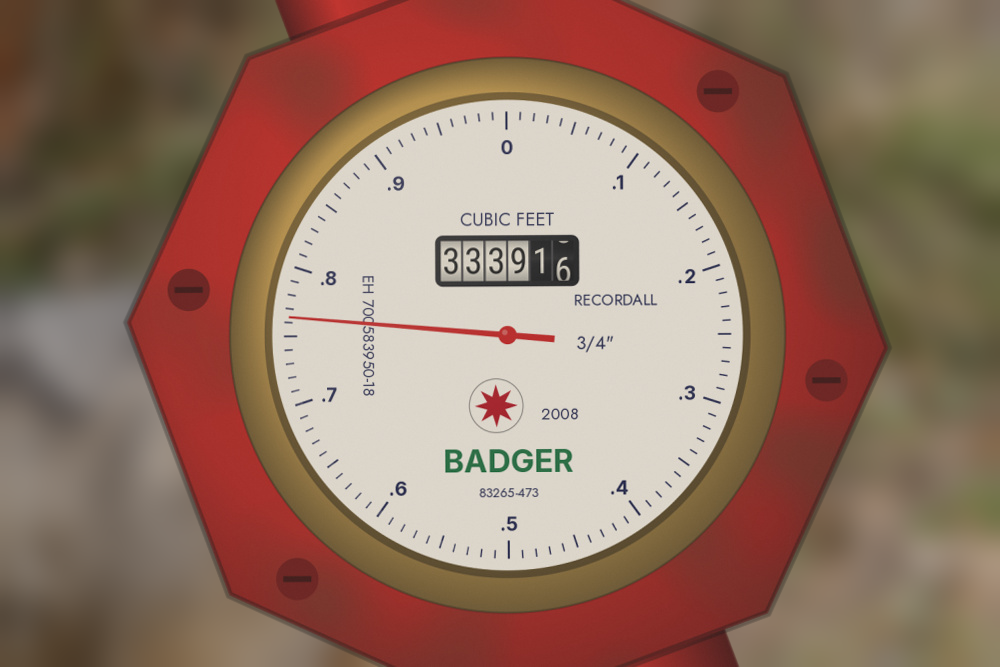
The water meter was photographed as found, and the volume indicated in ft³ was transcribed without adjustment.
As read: 333915.76 ft³
